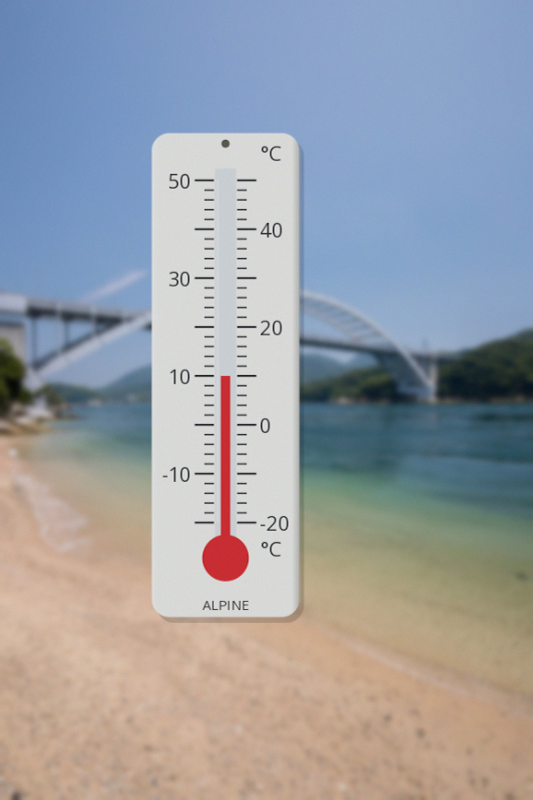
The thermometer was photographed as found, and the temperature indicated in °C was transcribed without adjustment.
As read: 10 °C
